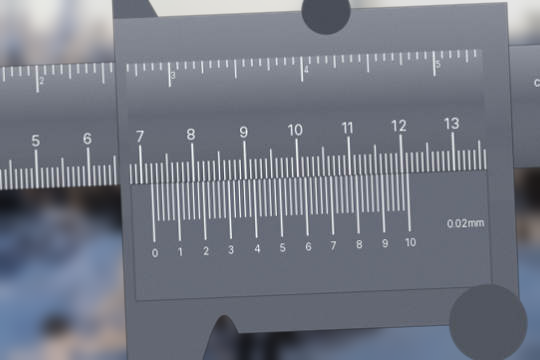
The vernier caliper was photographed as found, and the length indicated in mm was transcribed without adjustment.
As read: 72.0 mm
